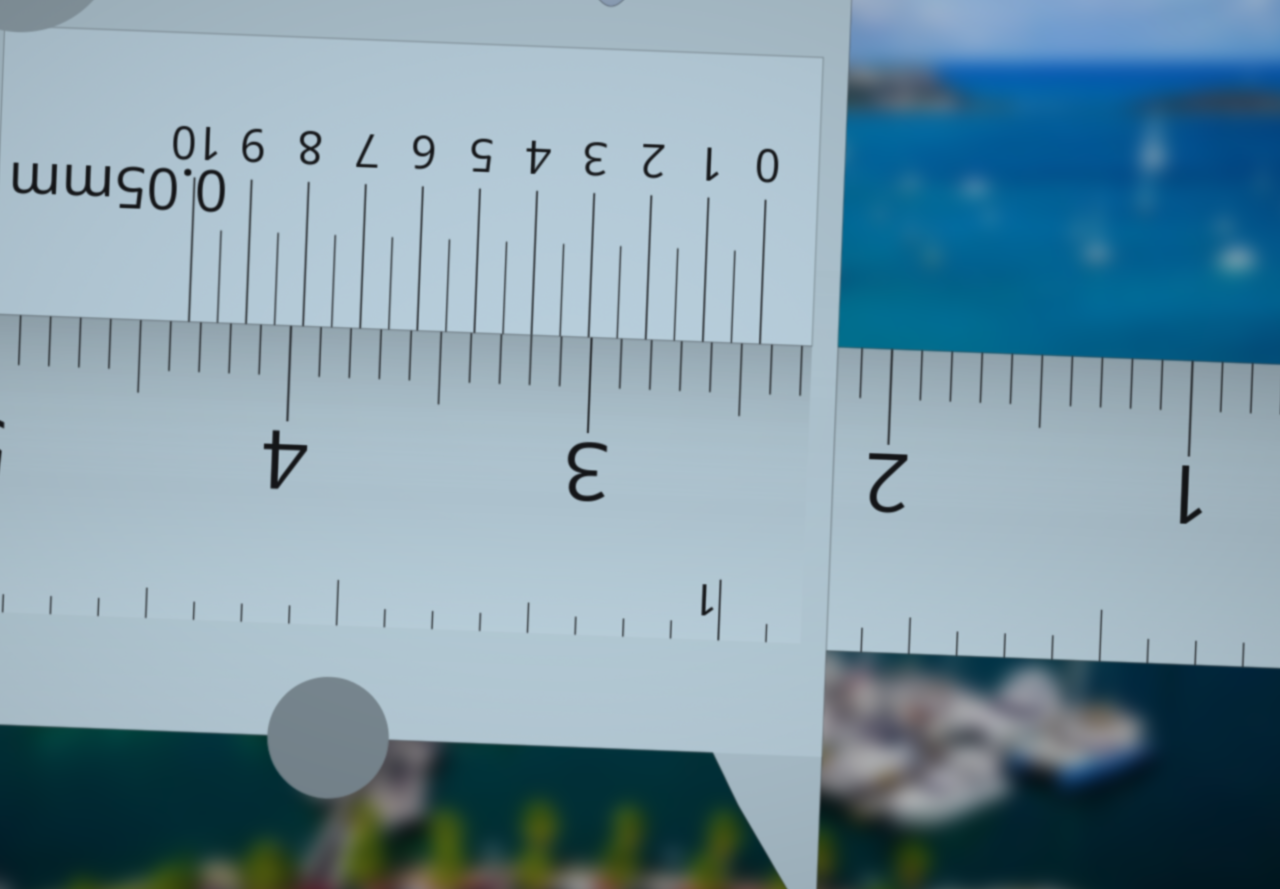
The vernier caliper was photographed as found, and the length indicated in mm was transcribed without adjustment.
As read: 24.40 mm
